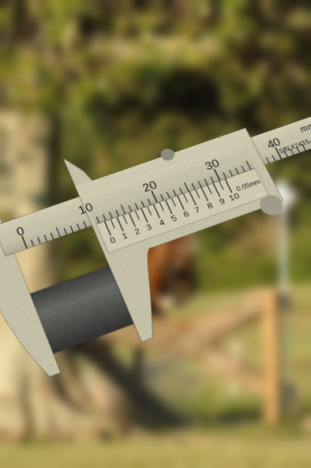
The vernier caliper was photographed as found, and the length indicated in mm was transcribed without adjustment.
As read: 11.8 mm
